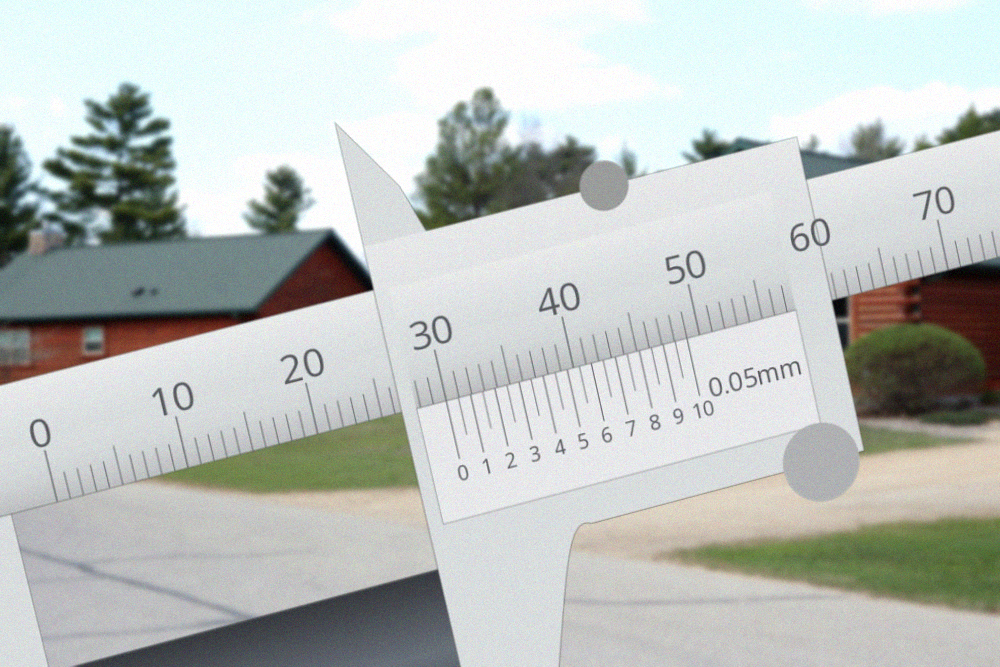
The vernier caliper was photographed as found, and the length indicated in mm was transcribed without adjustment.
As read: 30.0 mm
